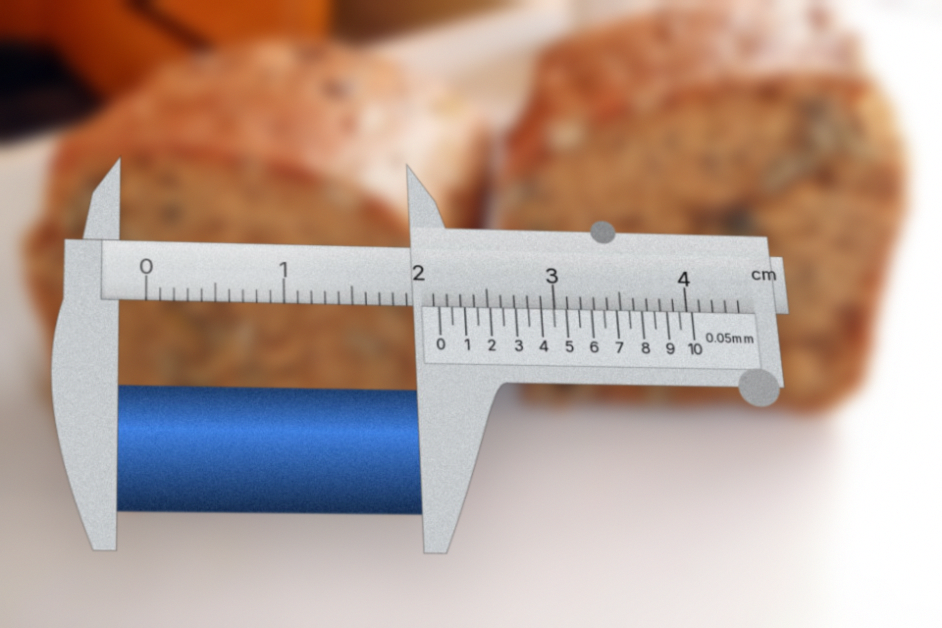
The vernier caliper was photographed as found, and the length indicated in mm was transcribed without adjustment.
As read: 21.4 mm
